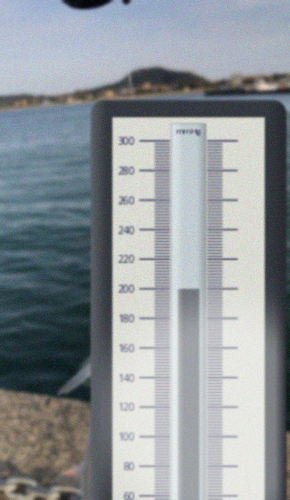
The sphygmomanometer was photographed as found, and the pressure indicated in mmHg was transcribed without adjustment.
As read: 200 mmHg
